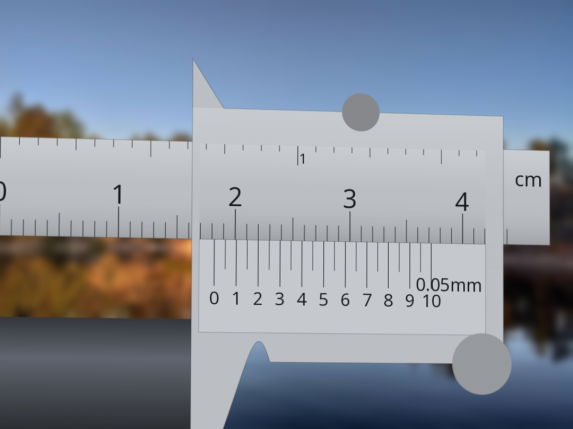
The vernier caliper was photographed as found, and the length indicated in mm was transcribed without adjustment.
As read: 18.2 mm
